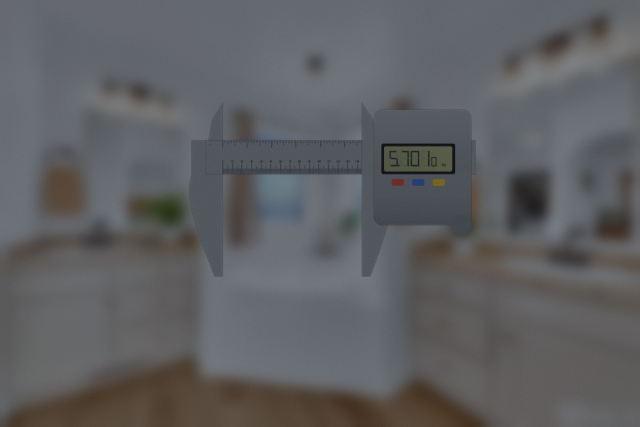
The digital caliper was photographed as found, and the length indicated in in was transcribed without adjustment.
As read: 5.7010 in
